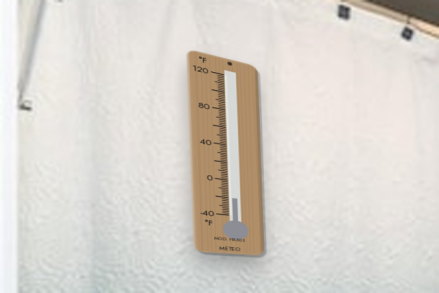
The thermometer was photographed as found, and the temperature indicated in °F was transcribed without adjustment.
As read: -20 °F
